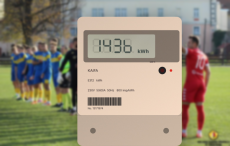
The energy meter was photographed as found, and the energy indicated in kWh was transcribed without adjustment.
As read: 1436 kWh
